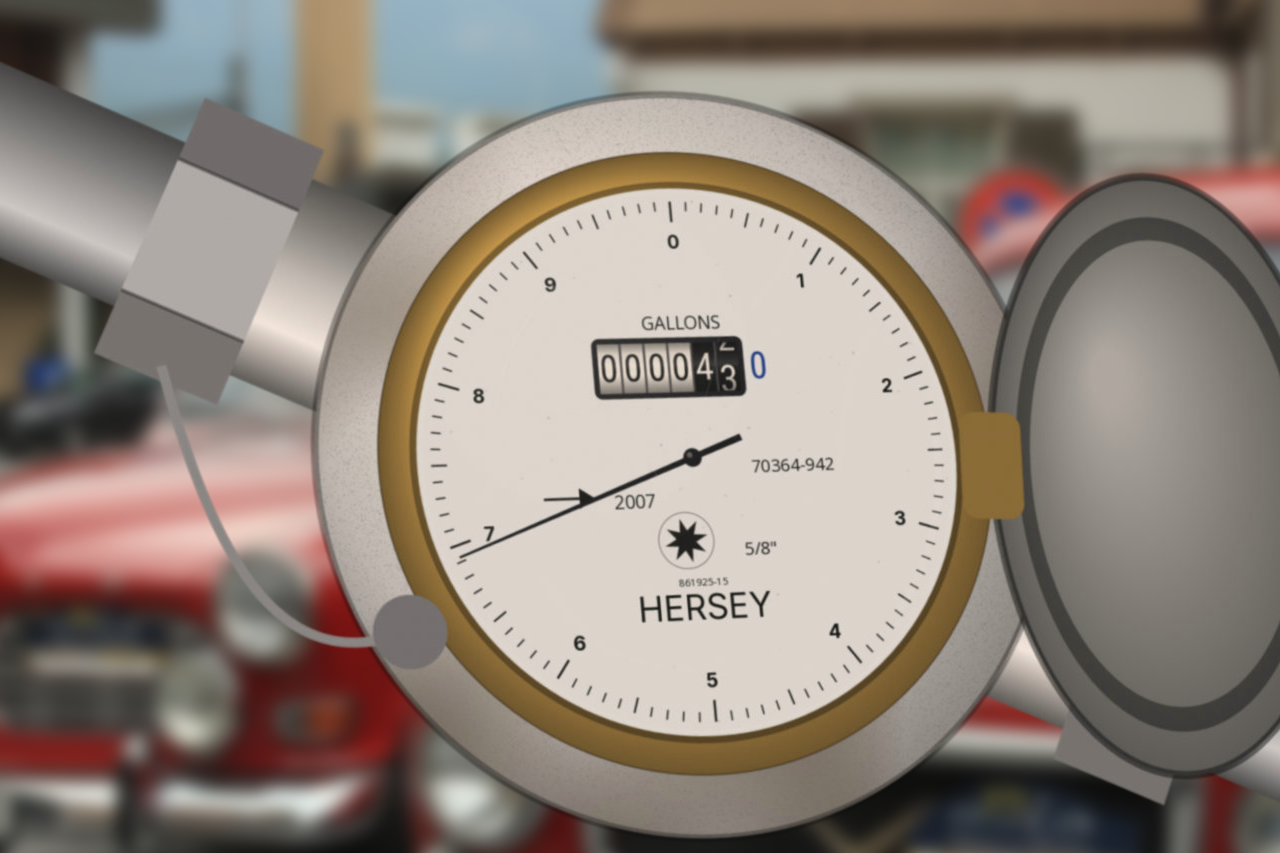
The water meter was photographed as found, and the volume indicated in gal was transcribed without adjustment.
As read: 426.9 gal
